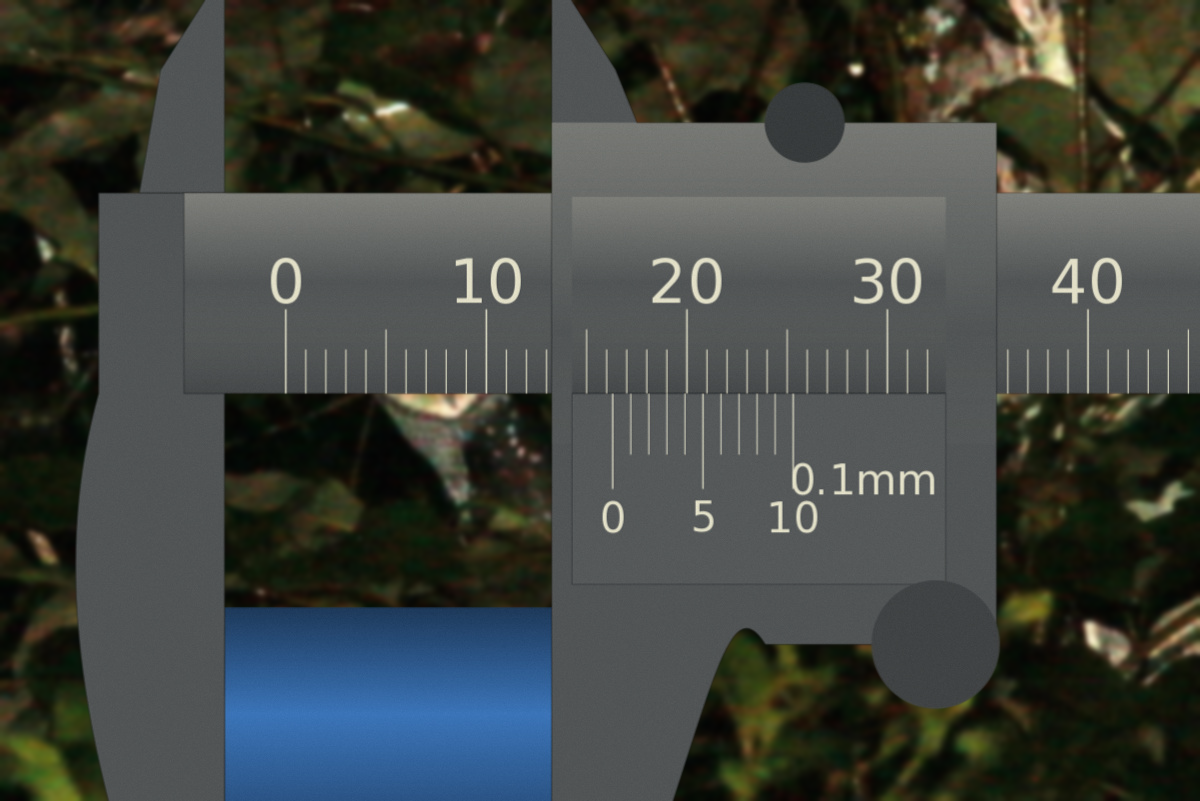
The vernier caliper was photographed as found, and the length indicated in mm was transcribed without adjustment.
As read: 16.3 mm
